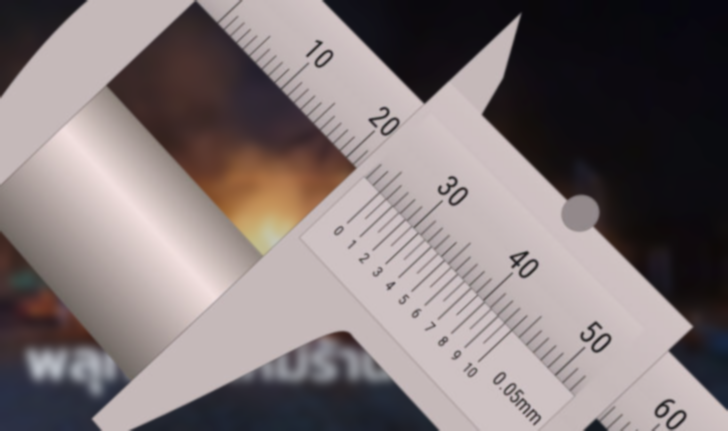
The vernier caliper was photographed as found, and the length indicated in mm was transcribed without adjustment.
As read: 25.0 mm
